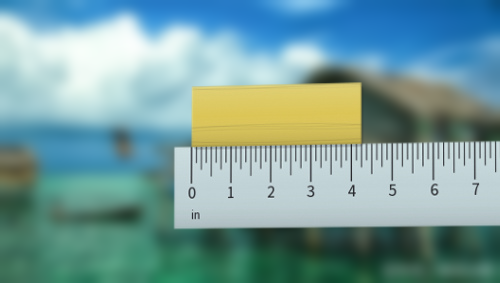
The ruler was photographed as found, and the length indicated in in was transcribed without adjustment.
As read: 4.25 in
